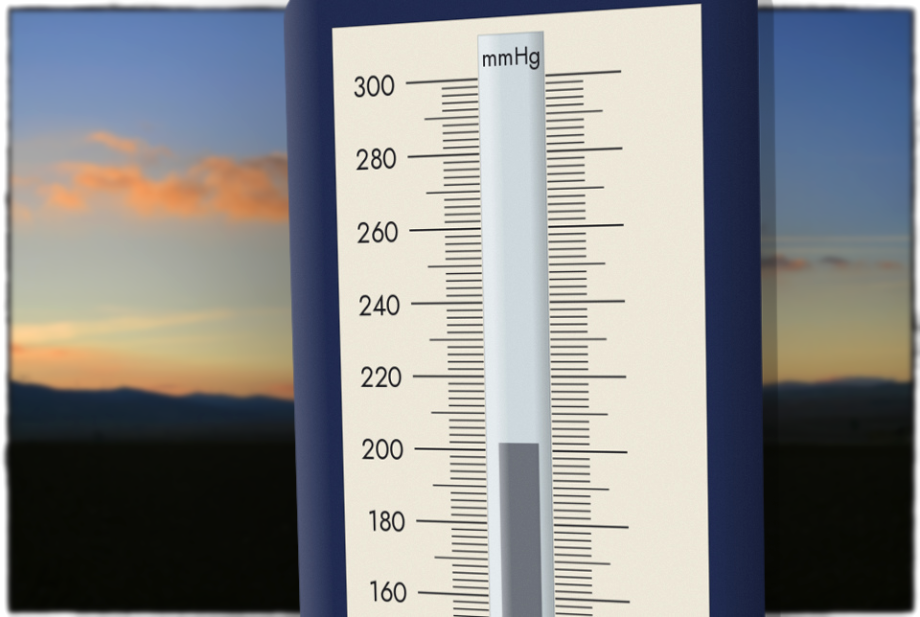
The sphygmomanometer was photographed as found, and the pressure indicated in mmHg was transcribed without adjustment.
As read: 202 mmHg
